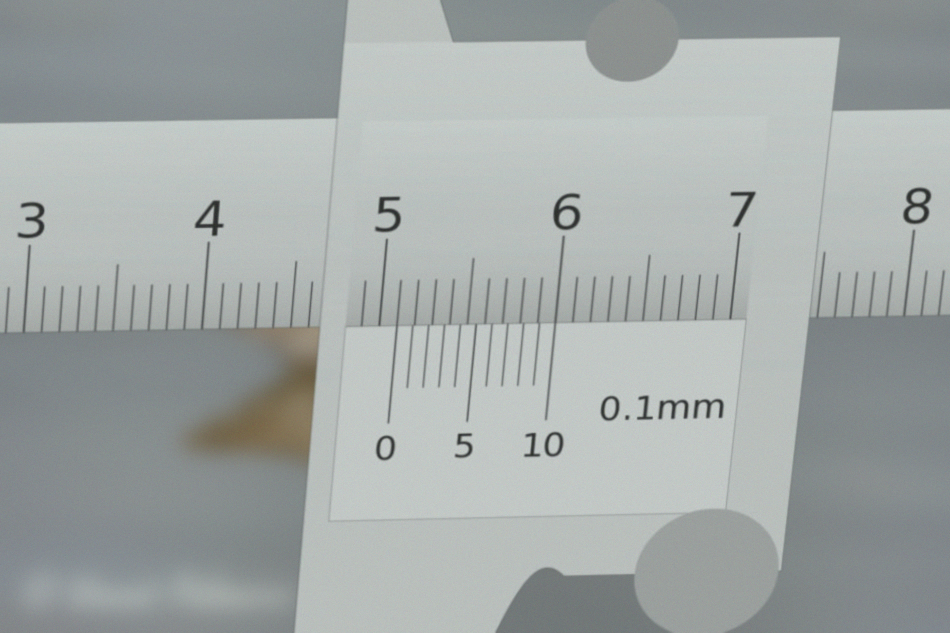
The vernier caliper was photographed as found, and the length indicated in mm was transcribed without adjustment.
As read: 51.0 mm
